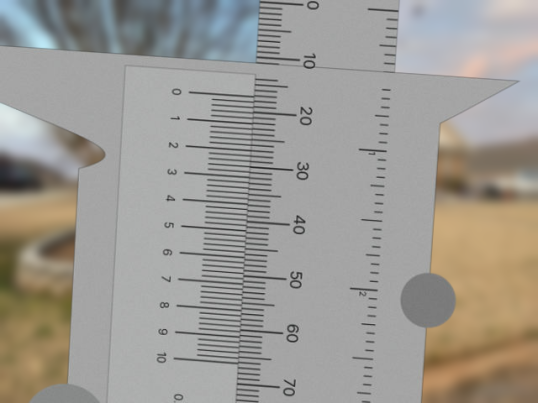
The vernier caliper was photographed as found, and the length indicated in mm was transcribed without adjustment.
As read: 17.2 mm
